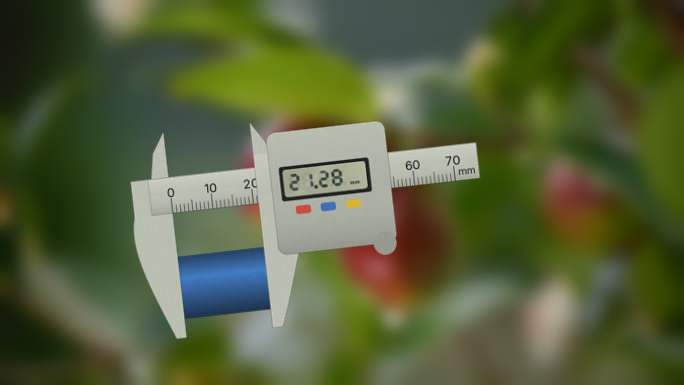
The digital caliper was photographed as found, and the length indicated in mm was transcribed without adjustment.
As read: 21.28 mm
